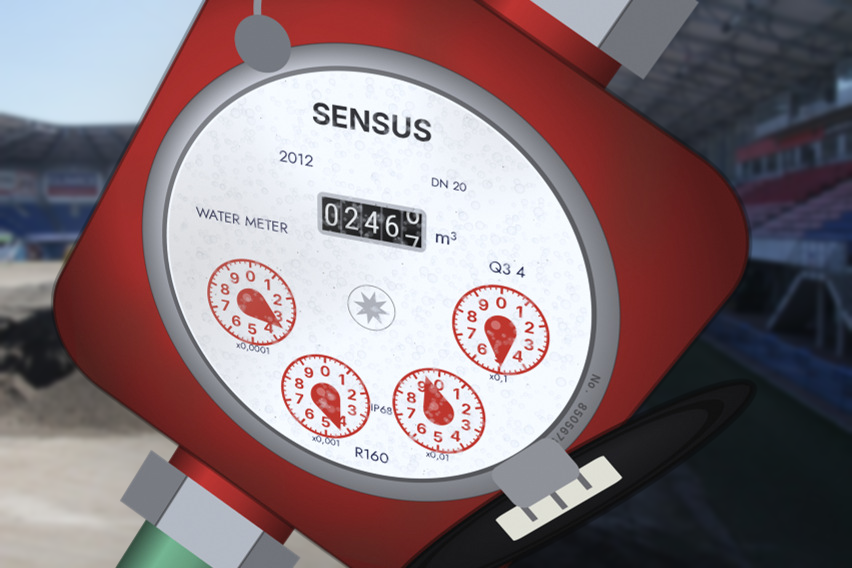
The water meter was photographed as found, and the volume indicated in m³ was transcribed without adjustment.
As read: 2466.4943 m³
